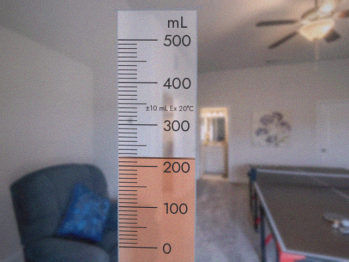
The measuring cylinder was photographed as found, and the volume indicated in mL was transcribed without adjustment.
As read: 220 mL
